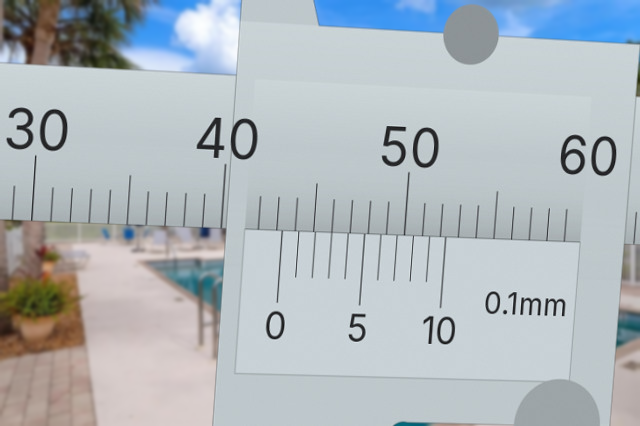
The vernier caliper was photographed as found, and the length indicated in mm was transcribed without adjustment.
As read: 43.3 mm
